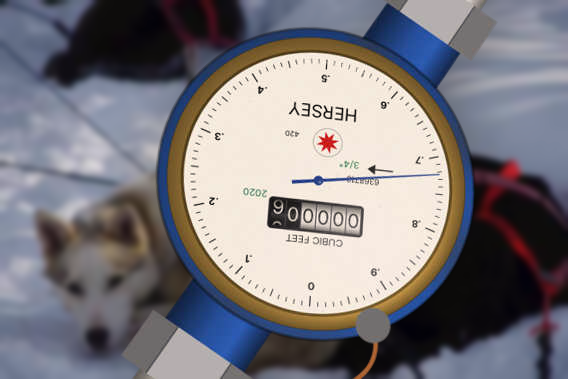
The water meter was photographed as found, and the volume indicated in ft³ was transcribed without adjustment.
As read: 5.72 ft³
